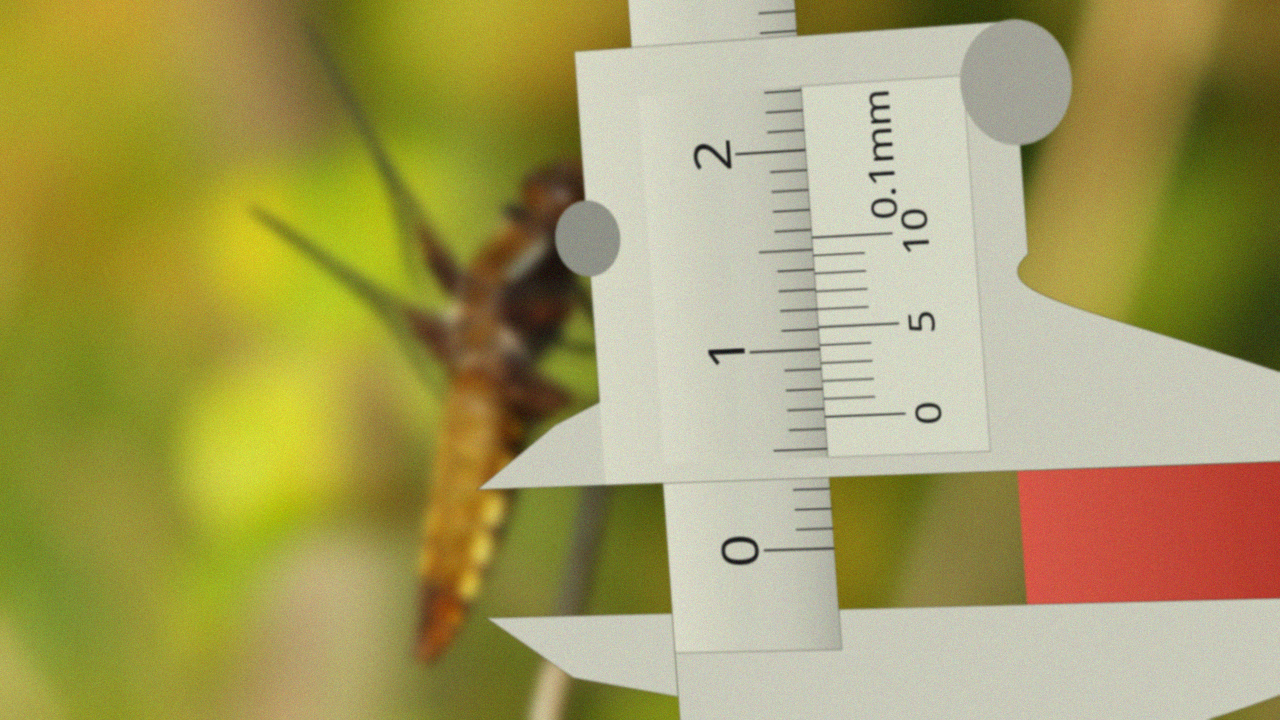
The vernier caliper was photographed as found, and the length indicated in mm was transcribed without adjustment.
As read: 6.6 mm
